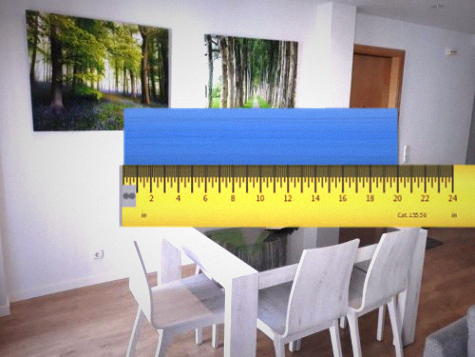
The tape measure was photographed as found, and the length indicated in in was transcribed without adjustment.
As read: 20 in
